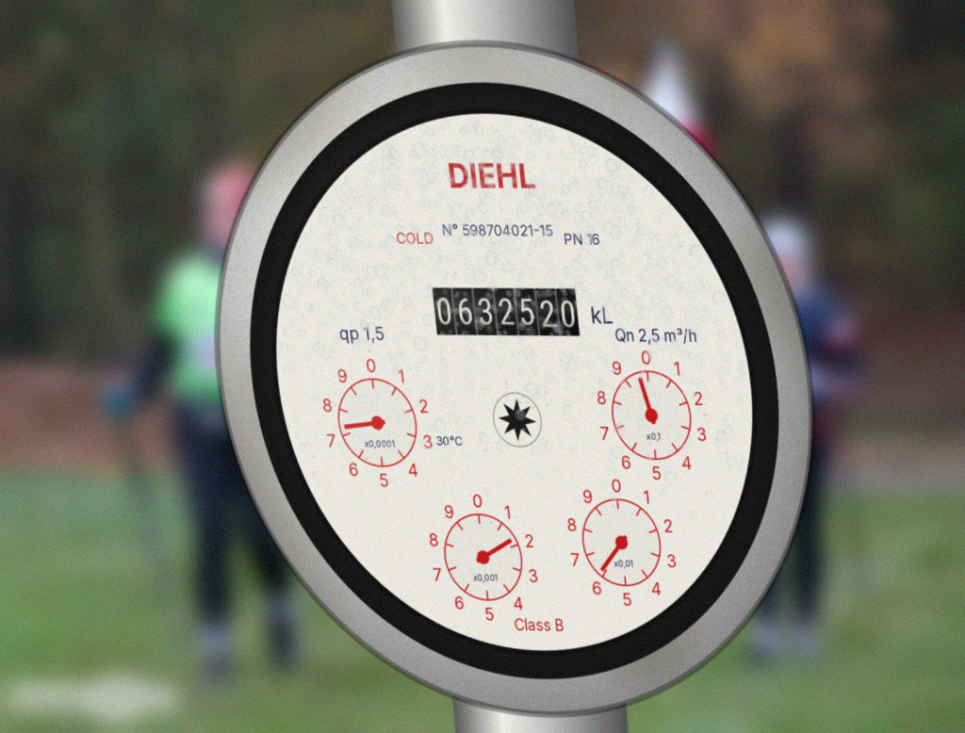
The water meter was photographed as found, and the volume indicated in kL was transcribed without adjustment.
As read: 632519.9617 kL
